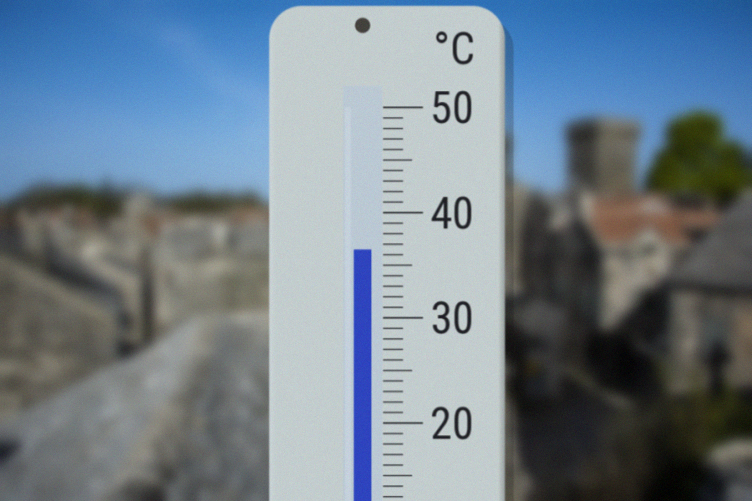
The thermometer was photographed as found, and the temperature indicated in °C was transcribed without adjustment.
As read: 36.5 °C
